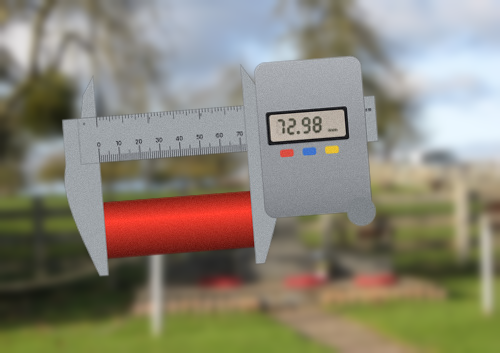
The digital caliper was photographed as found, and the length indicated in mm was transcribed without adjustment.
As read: 72.98 mm
